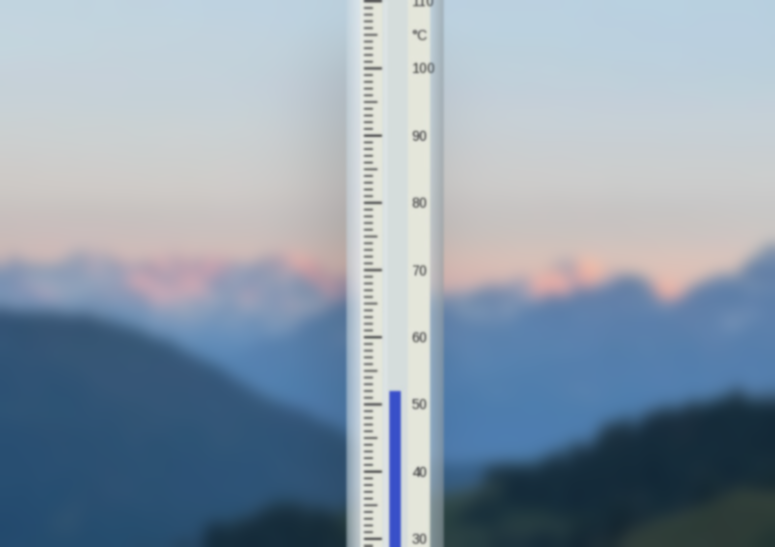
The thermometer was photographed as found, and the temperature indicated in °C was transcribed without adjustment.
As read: 52 °C
